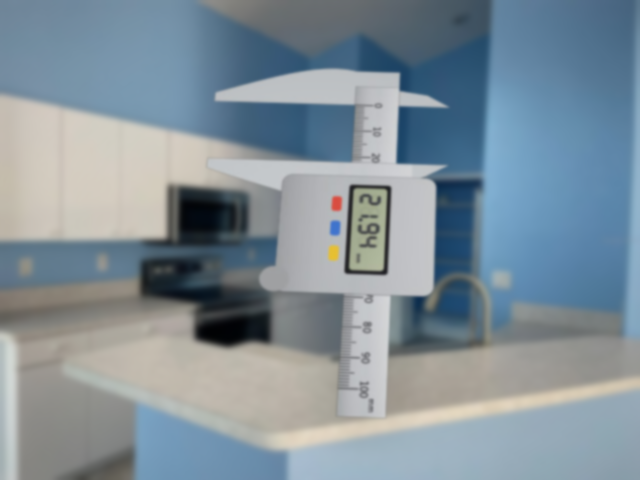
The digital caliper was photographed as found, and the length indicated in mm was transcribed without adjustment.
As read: 21.94 mm
